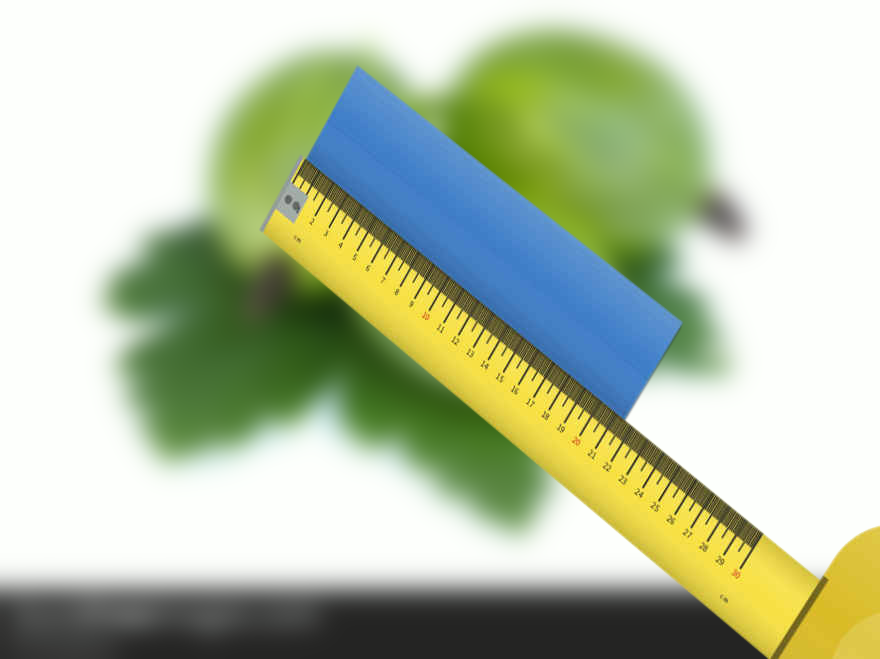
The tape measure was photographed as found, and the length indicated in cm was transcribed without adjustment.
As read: 21.5 cm
